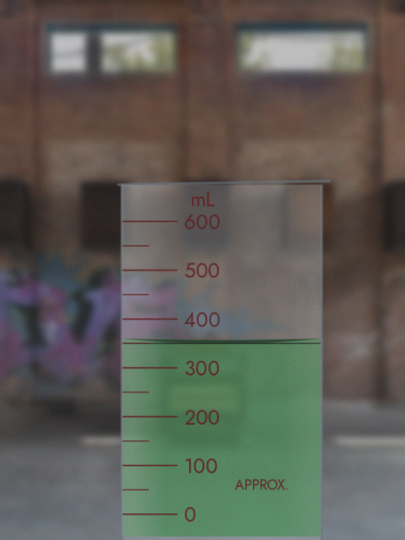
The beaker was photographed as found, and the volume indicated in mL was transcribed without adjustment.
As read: 350 mL
